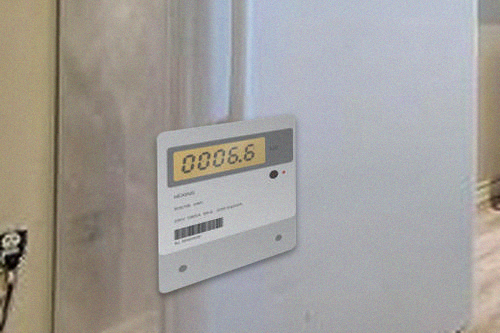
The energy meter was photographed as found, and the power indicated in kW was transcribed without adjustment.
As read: 6.6 kW
